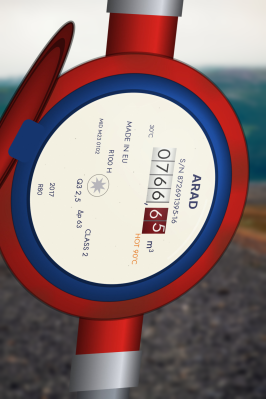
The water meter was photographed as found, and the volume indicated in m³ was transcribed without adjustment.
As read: 766.65 m³
